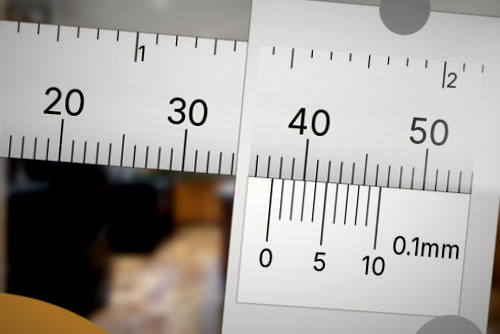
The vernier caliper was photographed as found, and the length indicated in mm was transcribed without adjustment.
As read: 37.4 mm
